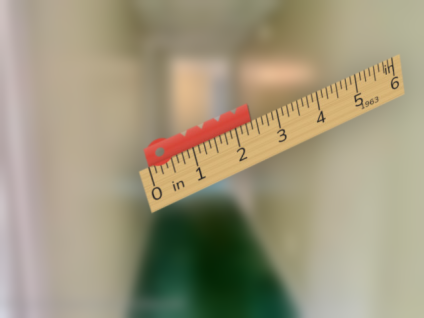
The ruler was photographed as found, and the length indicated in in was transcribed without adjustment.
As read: 2.375 in
